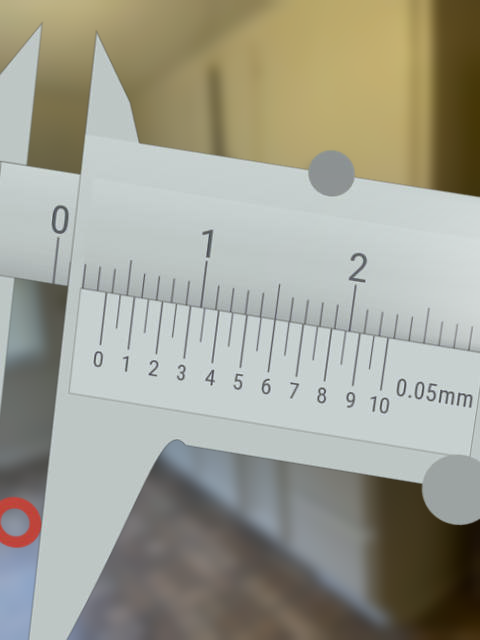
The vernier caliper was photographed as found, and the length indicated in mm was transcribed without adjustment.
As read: 3.6 mm
